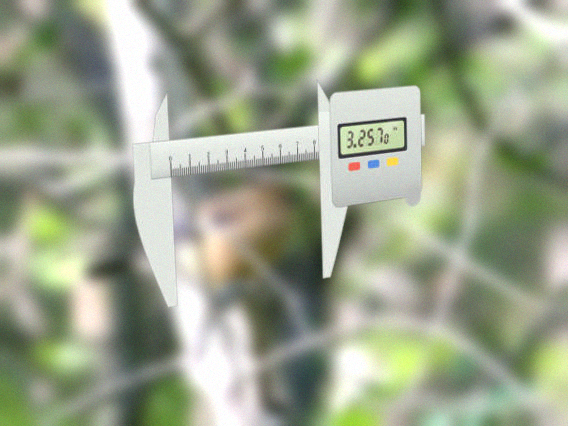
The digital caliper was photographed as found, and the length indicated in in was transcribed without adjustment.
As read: 3.2570 in
